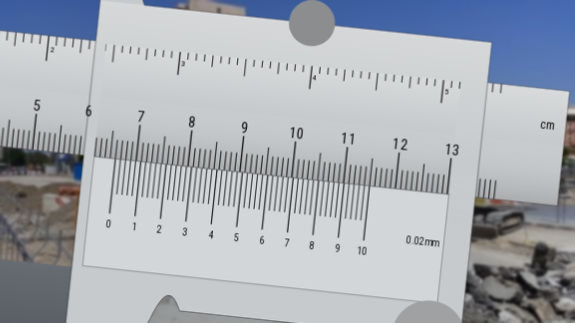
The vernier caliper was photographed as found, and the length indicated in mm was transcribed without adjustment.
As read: 66.0 mm
